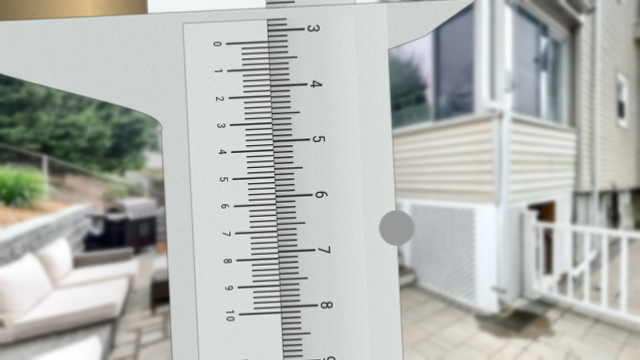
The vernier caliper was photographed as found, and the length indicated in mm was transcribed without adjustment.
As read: 32.0 mm
